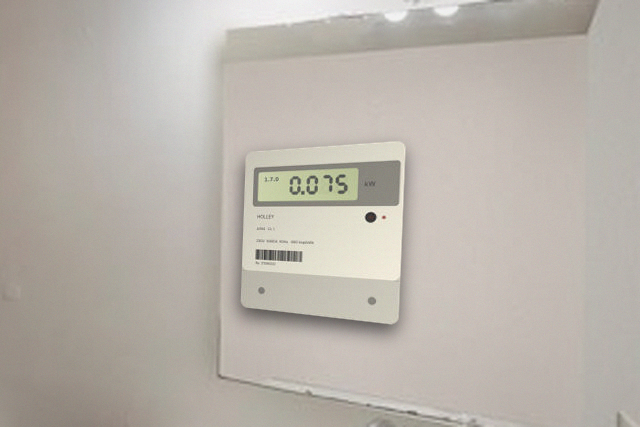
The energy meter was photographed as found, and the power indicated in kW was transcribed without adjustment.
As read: 0.075 kW
